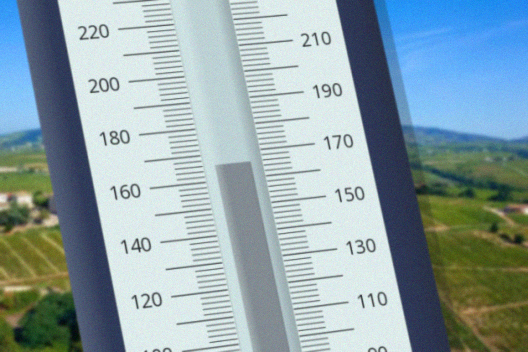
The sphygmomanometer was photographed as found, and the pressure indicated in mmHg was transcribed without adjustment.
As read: 166 mmHg
